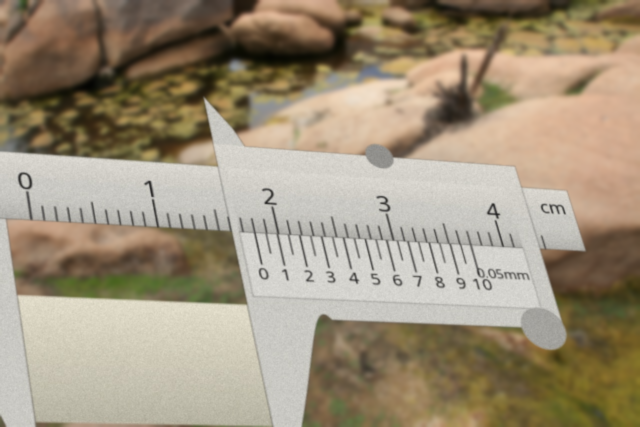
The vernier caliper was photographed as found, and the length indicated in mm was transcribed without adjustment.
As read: 18.0 mm
